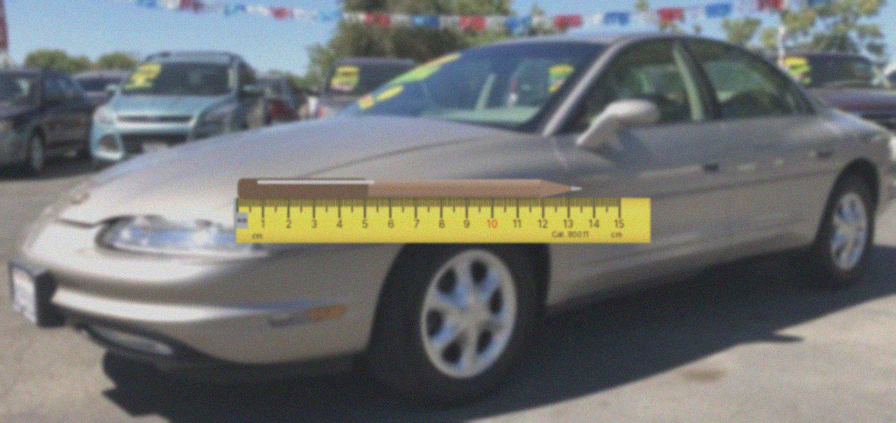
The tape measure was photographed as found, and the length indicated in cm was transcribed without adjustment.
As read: 13.5 cm
